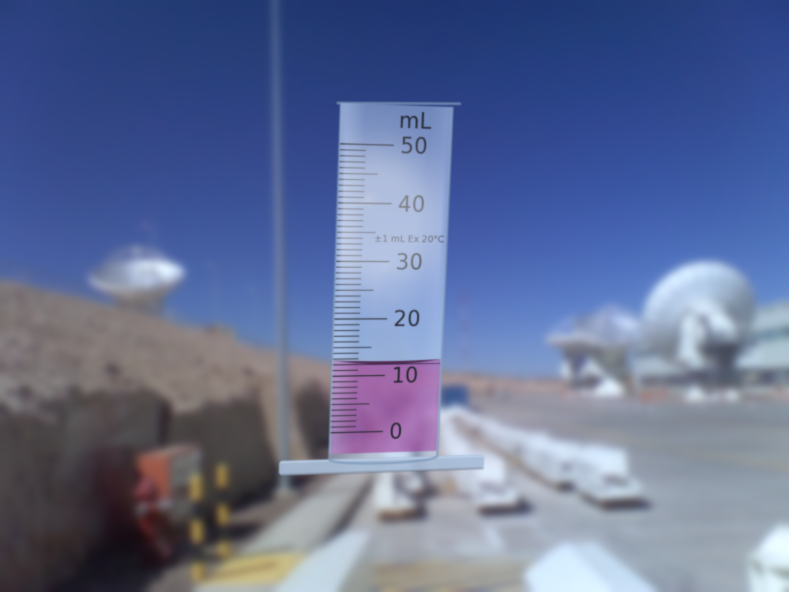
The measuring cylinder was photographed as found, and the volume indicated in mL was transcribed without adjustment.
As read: 12 mL
